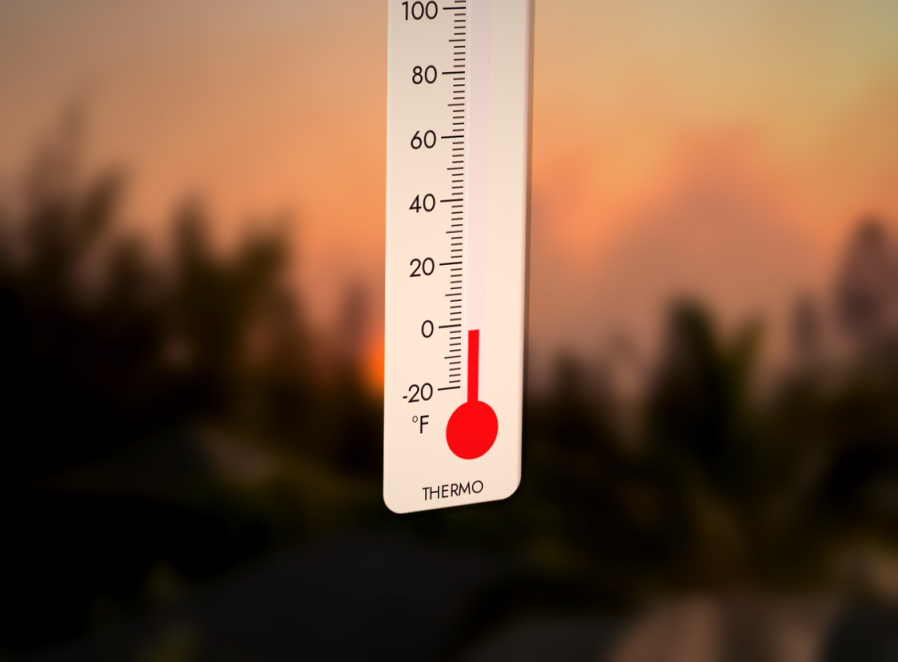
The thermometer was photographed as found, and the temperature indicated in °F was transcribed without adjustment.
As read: -2 °F
